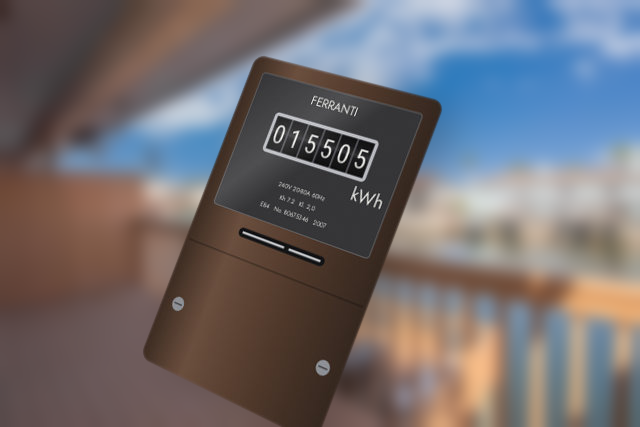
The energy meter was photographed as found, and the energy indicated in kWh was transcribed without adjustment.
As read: 15505 kWh
